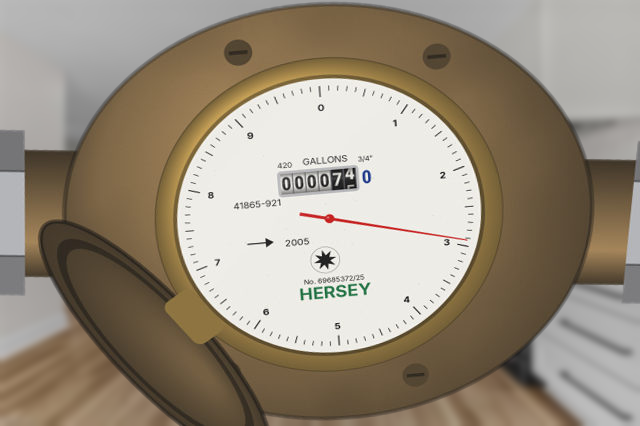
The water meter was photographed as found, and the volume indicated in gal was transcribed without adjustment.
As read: 742.9 gal
